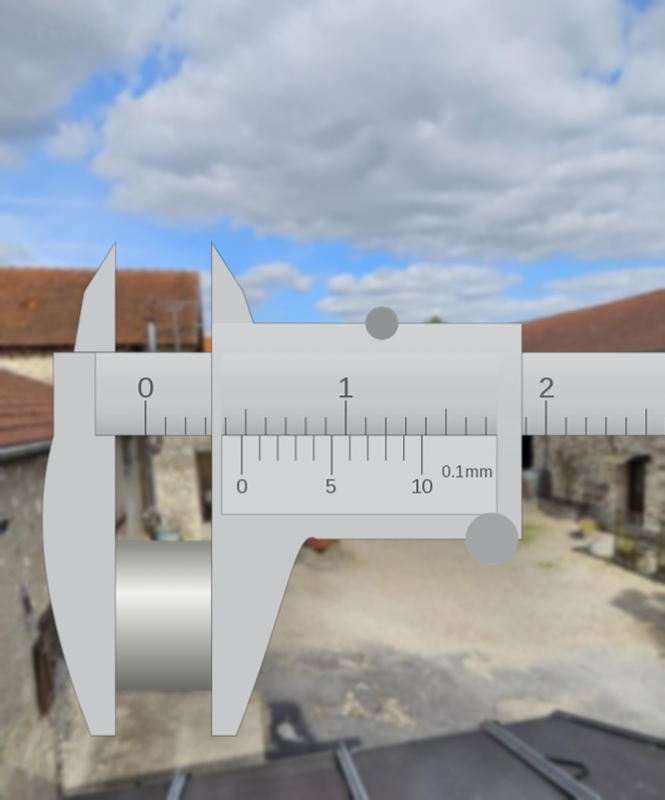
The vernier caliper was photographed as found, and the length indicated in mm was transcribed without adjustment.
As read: 4.8 mm
